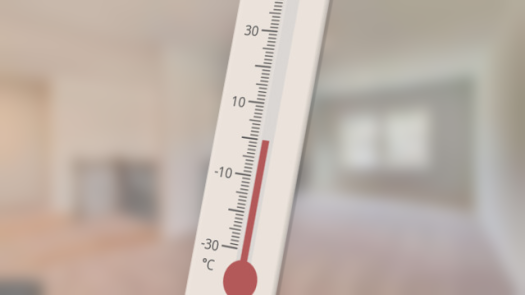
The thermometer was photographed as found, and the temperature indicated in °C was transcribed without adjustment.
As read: 0 °C
